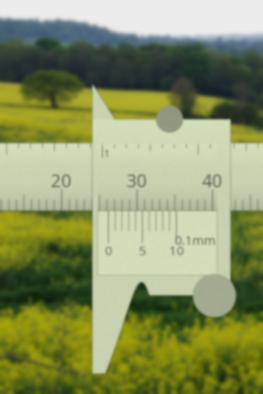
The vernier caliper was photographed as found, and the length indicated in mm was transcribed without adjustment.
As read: 26.2 mm
